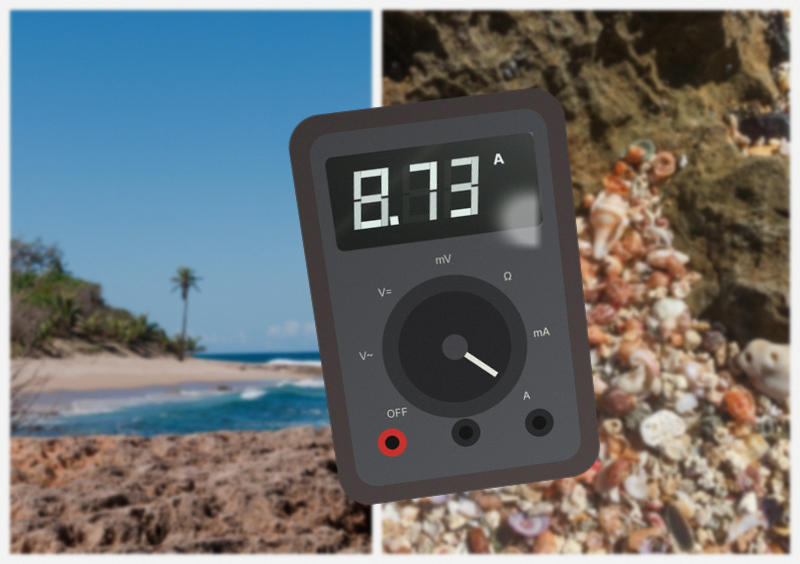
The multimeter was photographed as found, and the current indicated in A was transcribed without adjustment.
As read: 8.73 A
